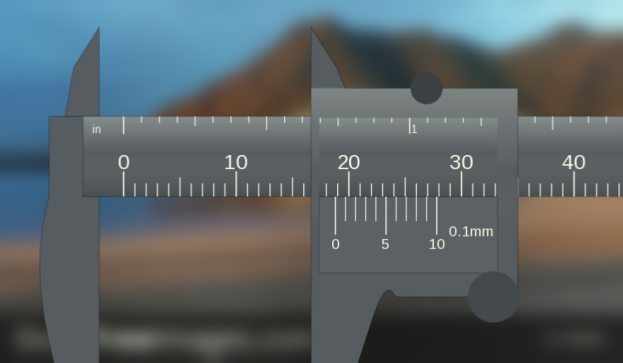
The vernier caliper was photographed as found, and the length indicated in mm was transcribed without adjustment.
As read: 18.8 mm
